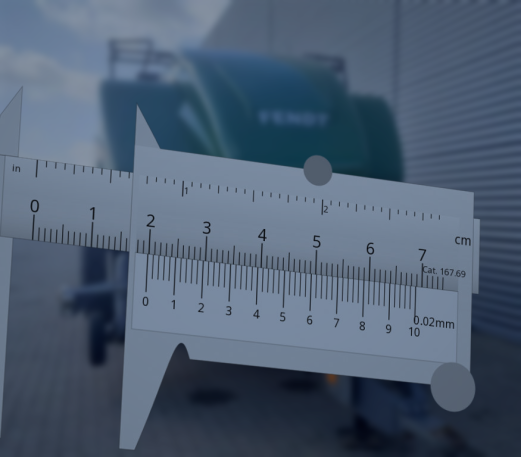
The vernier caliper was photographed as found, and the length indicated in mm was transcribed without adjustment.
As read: 19.8 mm
